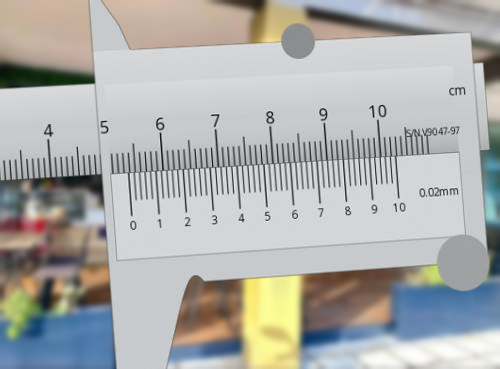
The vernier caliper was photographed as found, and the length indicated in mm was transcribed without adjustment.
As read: 53.8 mm
